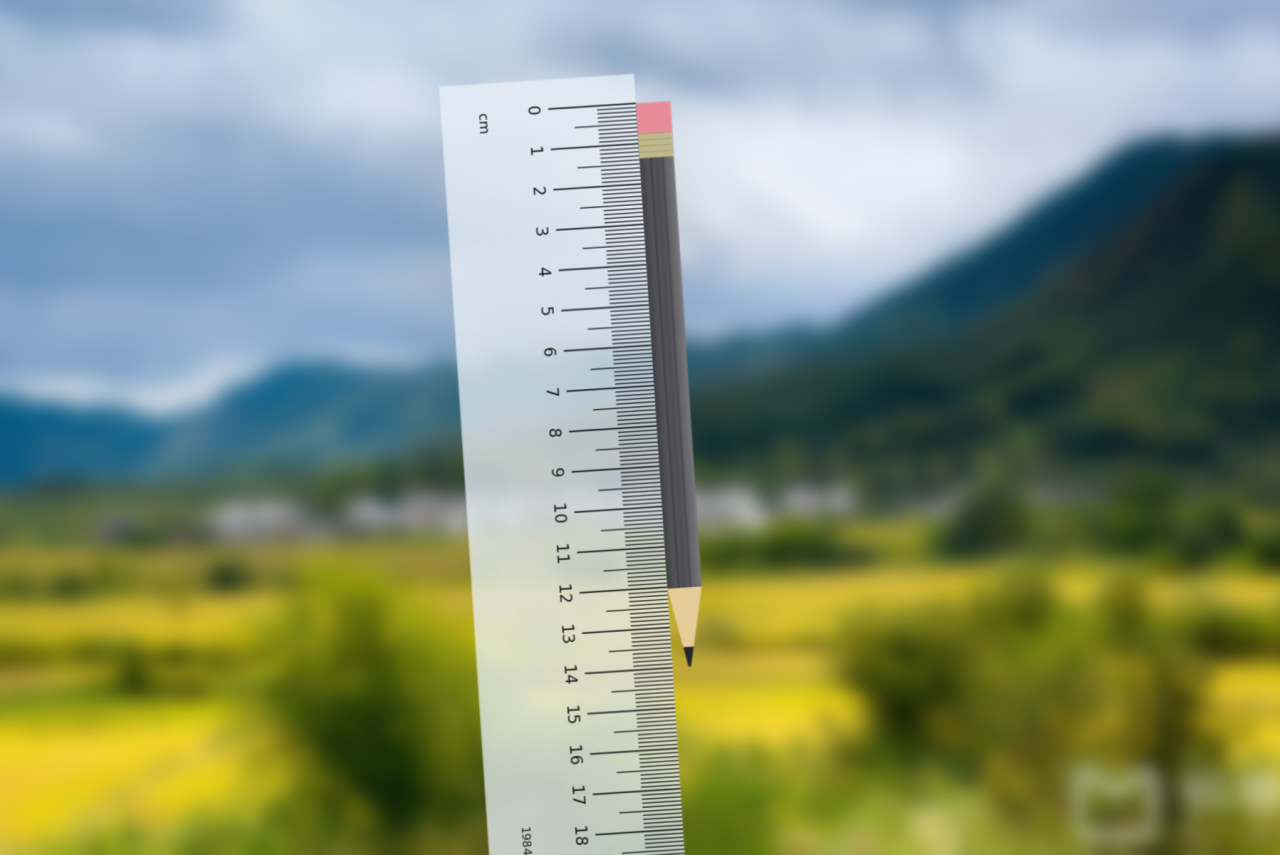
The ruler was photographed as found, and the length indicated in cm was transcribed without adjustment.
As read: 14 cm
